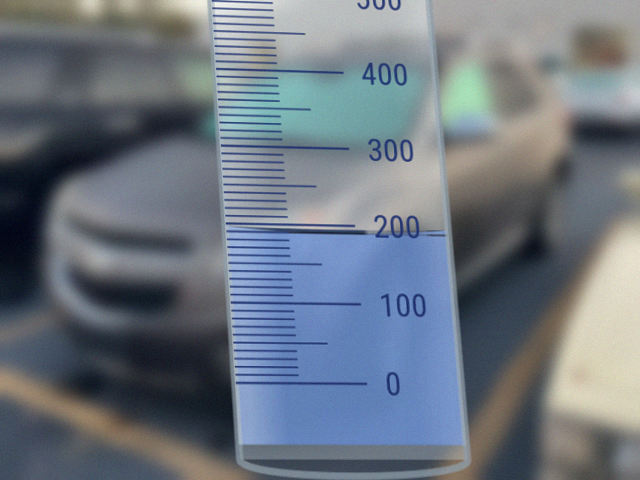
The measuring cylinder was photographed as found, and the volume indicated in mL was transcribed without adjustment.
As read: 190 mL
